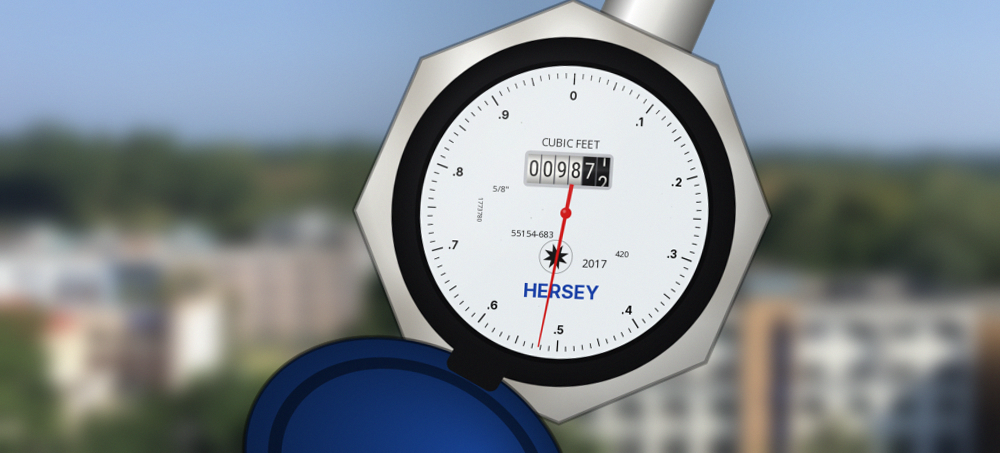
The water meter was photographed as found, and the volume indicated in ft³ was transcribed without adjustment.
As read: 9871.52 ft³
